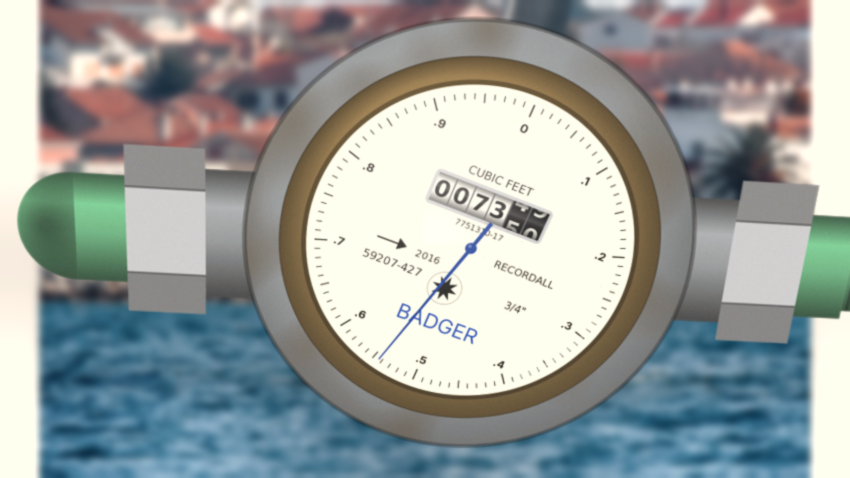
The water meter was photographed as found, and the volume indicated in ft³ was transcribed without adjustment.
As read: 7349.54 ft³
